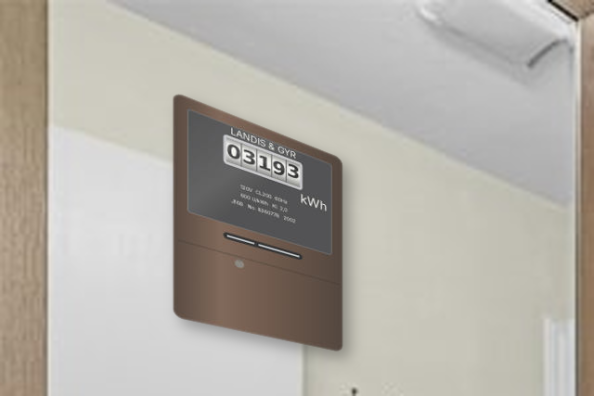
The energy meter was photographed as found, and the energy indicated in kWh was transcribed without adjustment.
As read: 3193 kWh
